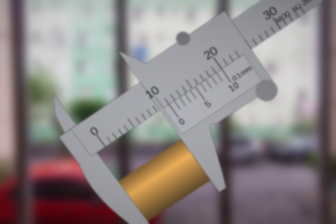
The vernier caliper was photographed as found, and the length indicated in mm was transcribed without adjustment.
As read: 11.0 mm
